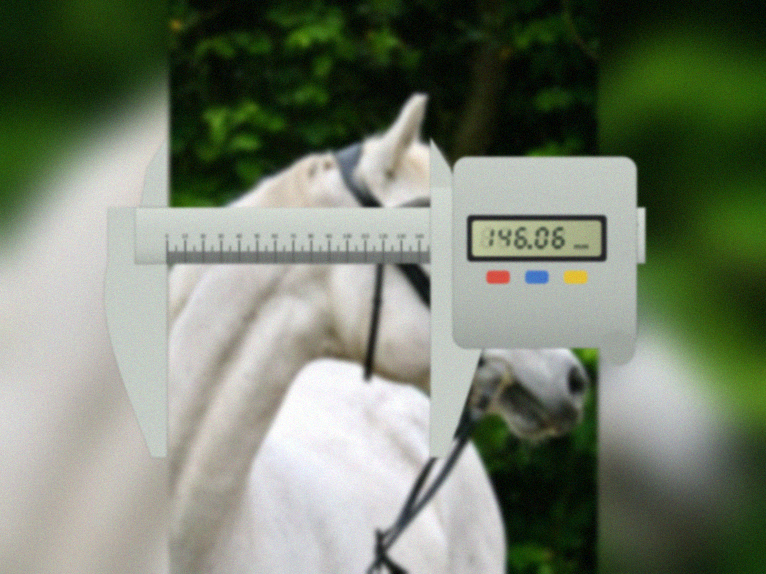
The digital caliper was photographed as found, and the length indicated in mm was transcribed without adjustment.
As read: 146.06 mm
